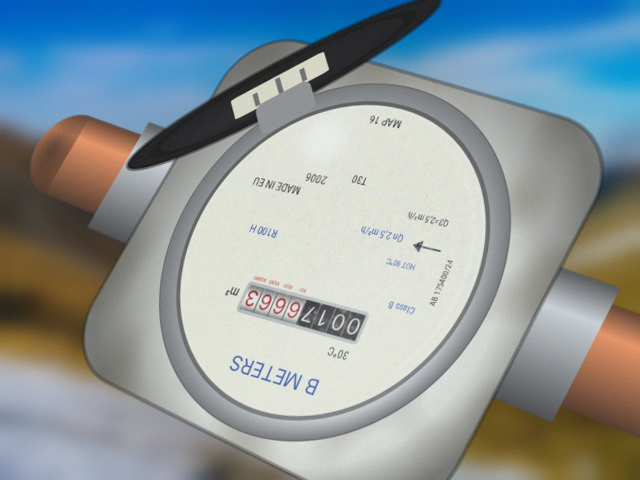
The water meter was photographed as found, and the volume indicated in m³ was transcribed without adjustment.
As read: 17.6663 m³
